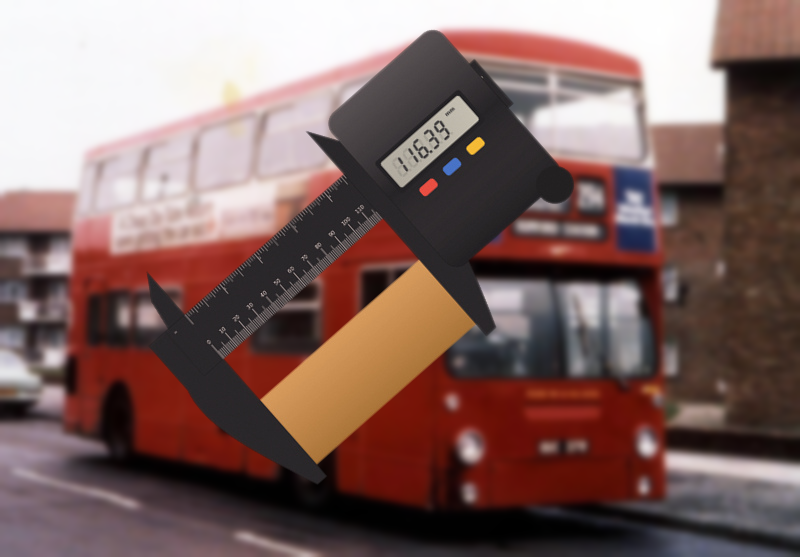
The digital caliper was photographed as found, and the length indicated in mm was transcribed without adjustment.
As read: 116.39 mm
